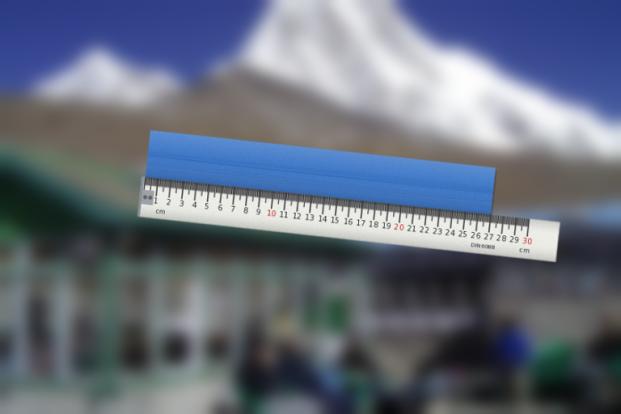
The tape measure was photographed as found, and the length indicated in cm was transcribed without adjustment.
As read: 27 cm
